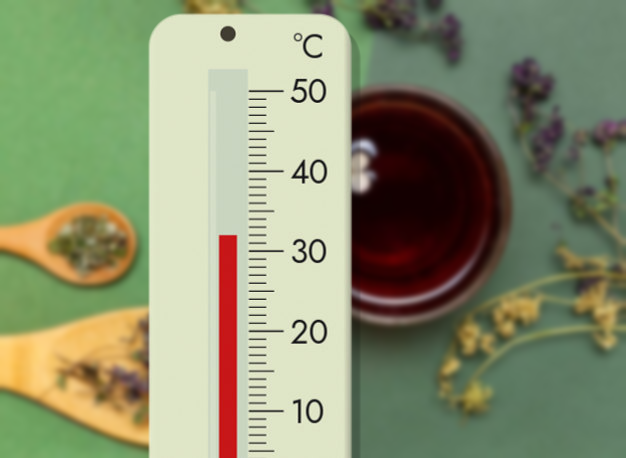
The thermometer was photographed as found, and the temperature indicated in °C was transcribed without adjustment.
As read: 32 °C
